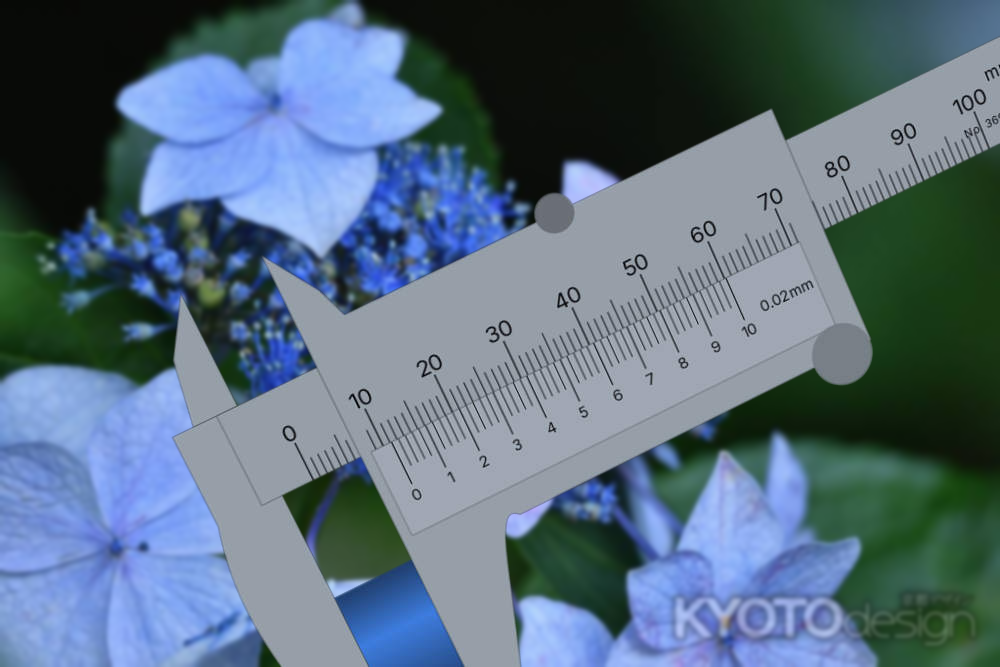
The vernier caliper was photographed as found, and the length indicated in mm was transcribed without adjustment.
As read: 11.2 mm
